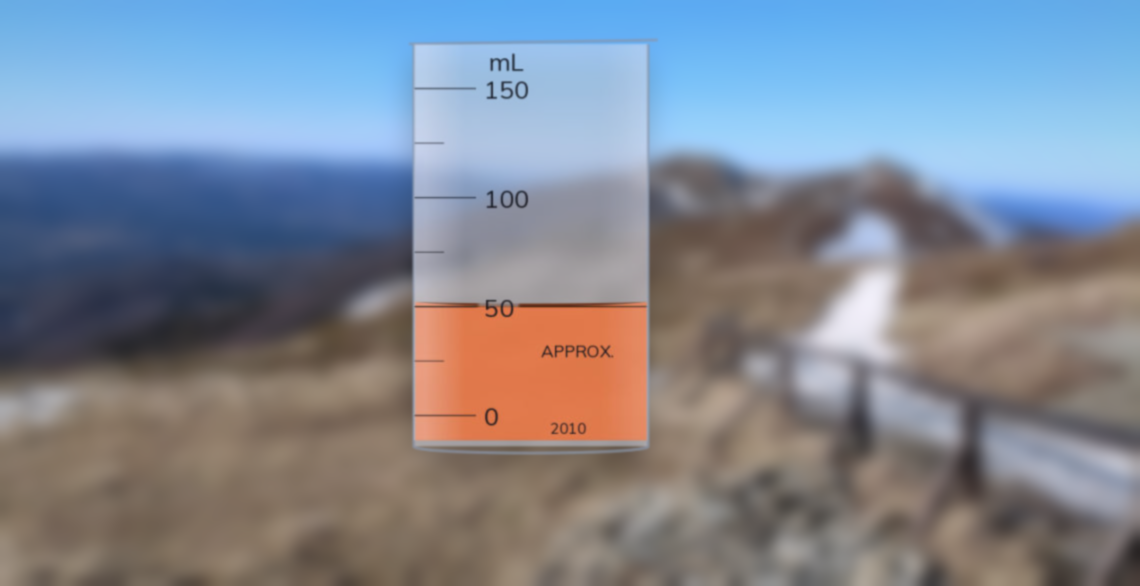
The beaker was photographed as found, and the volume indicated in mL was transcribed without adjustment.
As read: 50 mL
